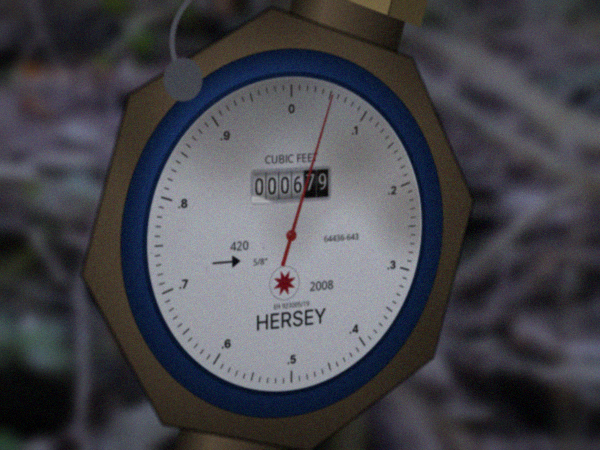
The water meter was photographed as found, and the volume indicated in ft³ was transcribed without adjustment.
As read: 679.05 ft³
